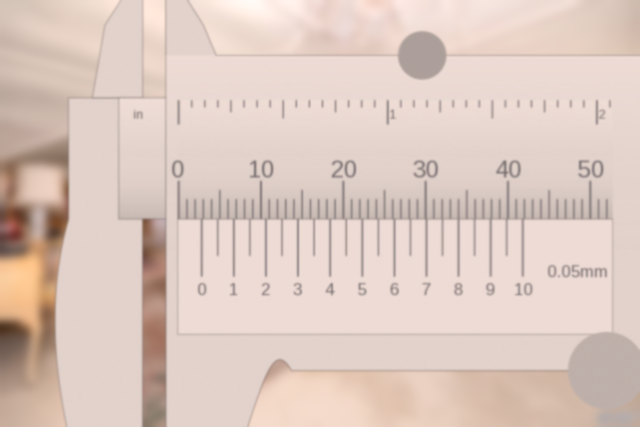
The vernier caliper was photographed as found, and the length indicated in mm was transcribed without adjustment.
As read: 2.8 mm
